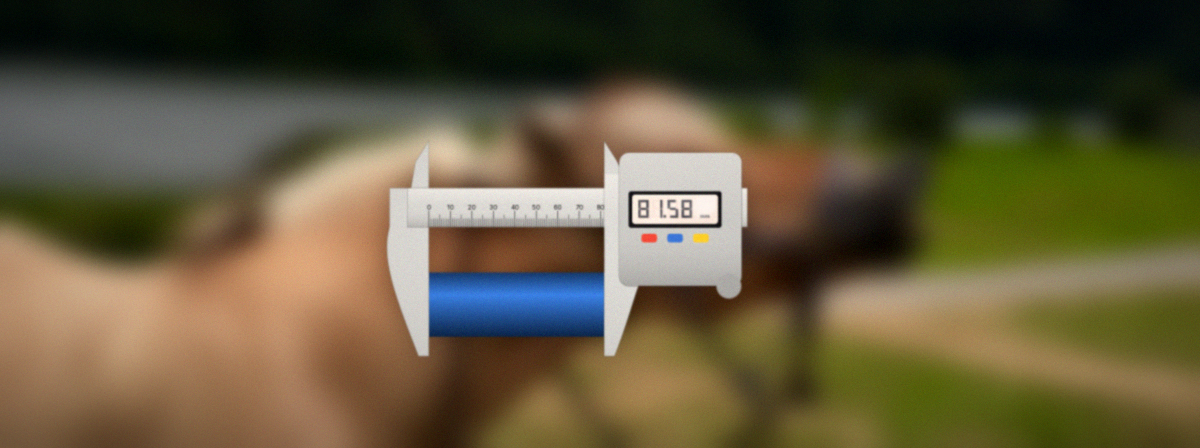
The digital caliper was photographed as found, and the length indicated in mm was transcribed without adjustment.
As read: 81.58 mm
